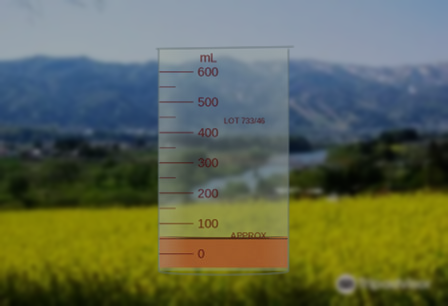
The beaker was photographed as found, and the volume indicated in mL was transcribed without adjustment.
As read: 50 mL
